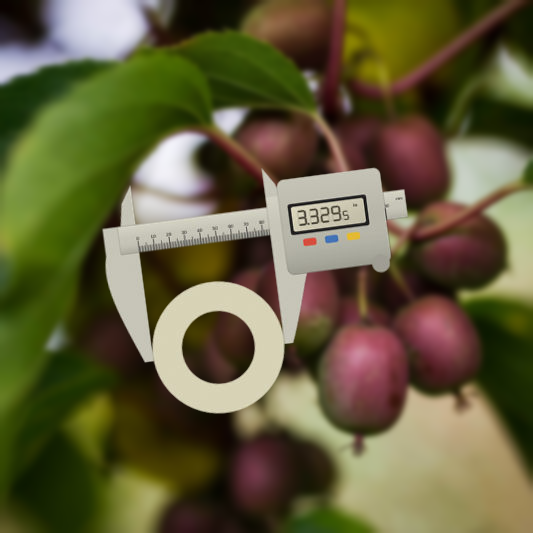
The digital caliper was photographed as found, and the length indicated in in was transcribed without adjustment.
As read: 3.3295 in
